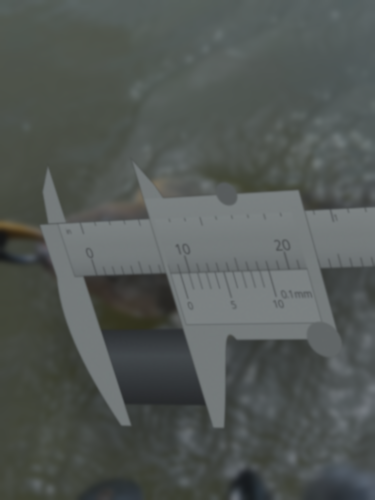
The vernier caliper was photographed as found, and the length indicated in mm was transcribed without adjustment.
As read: 9.0 mm
